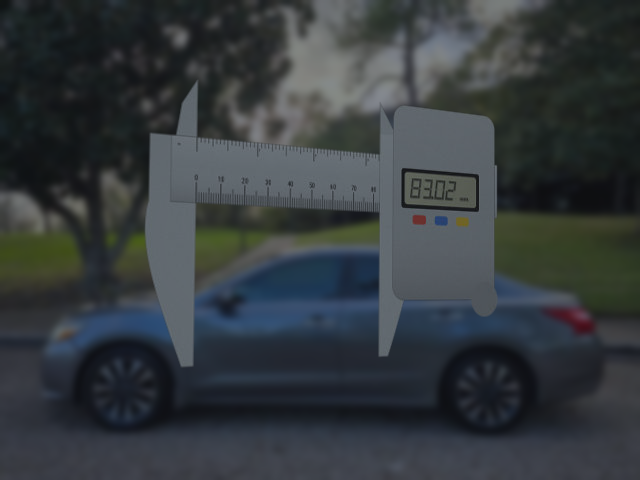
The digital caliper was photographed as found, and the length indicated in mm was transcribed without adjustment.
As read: 83.02 mm
